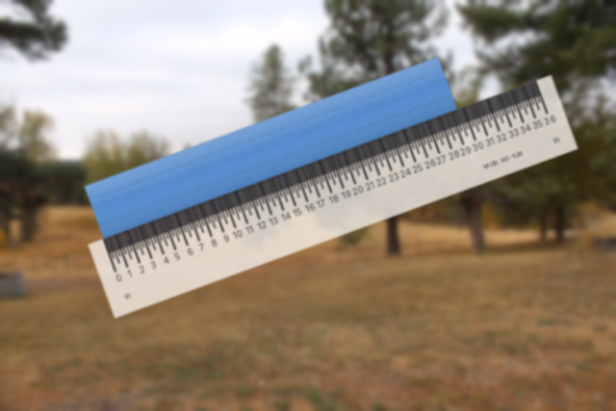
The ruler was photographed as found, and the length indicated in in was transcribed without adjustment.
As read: 29.5 in
